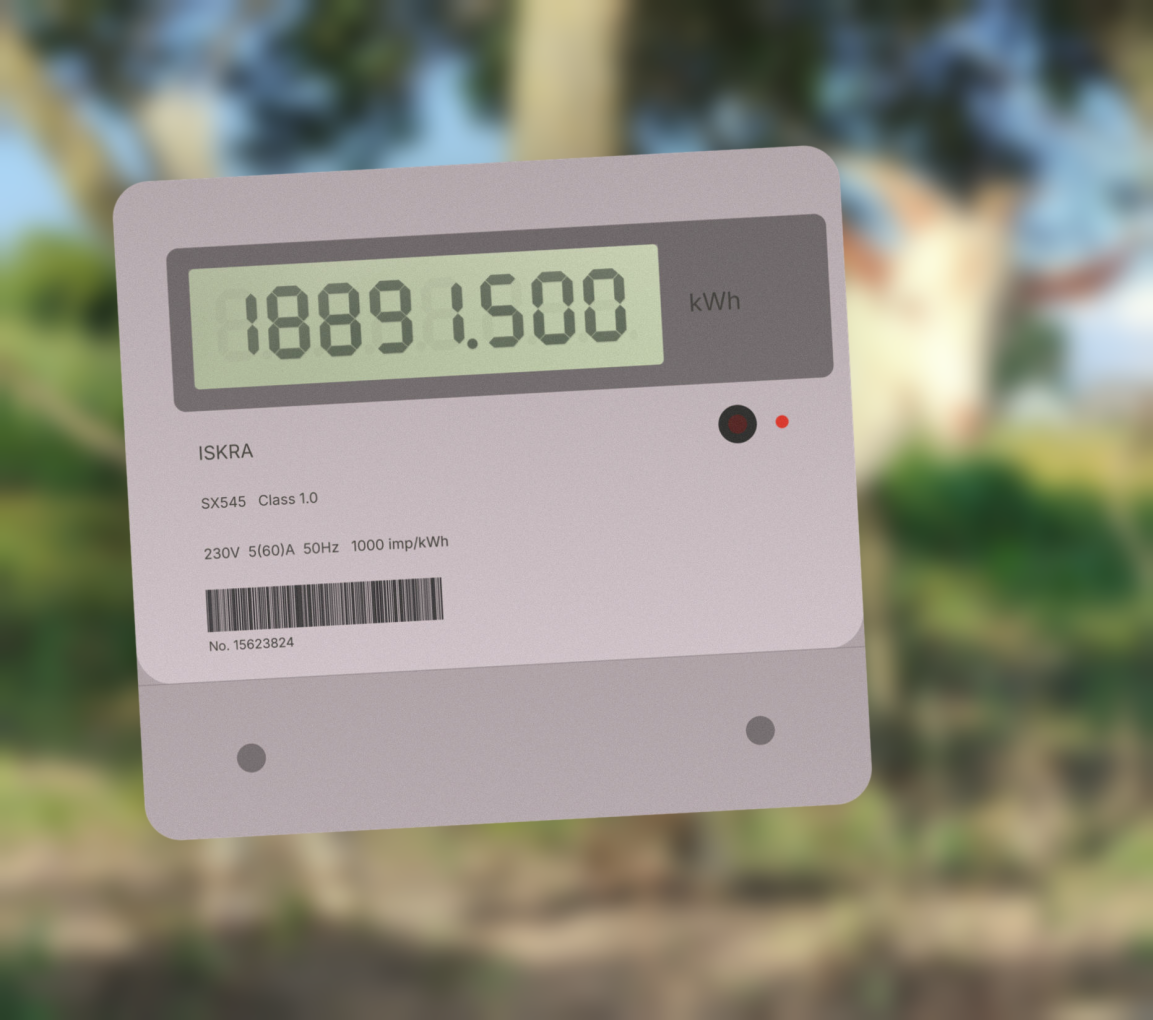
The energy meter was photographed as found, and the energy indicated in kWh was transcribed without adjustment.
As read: 18891.500 kWh
